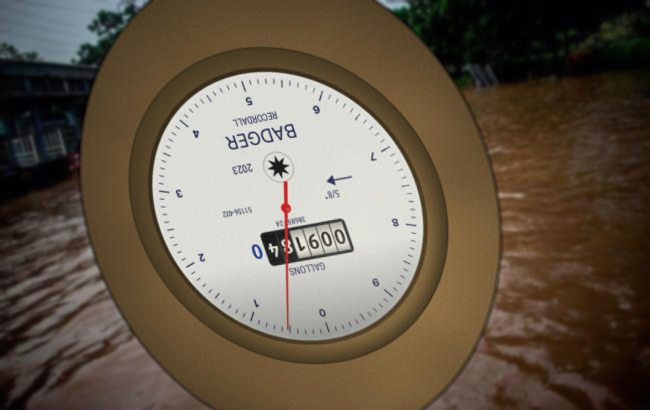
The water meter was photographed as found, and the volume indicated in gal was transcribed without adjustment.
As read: 91840.5 gal
